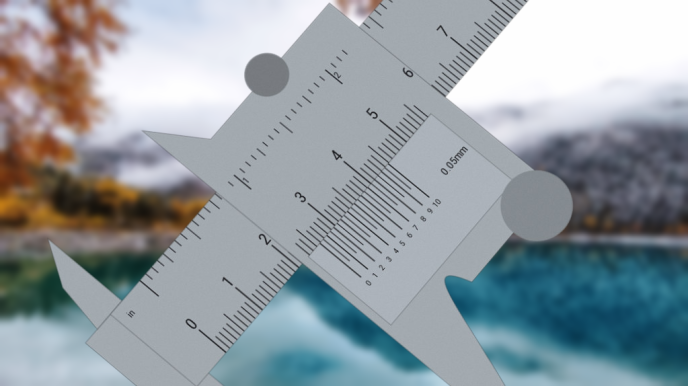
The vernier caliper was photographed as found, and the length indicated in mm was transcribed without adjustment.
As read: 25.8 mm
